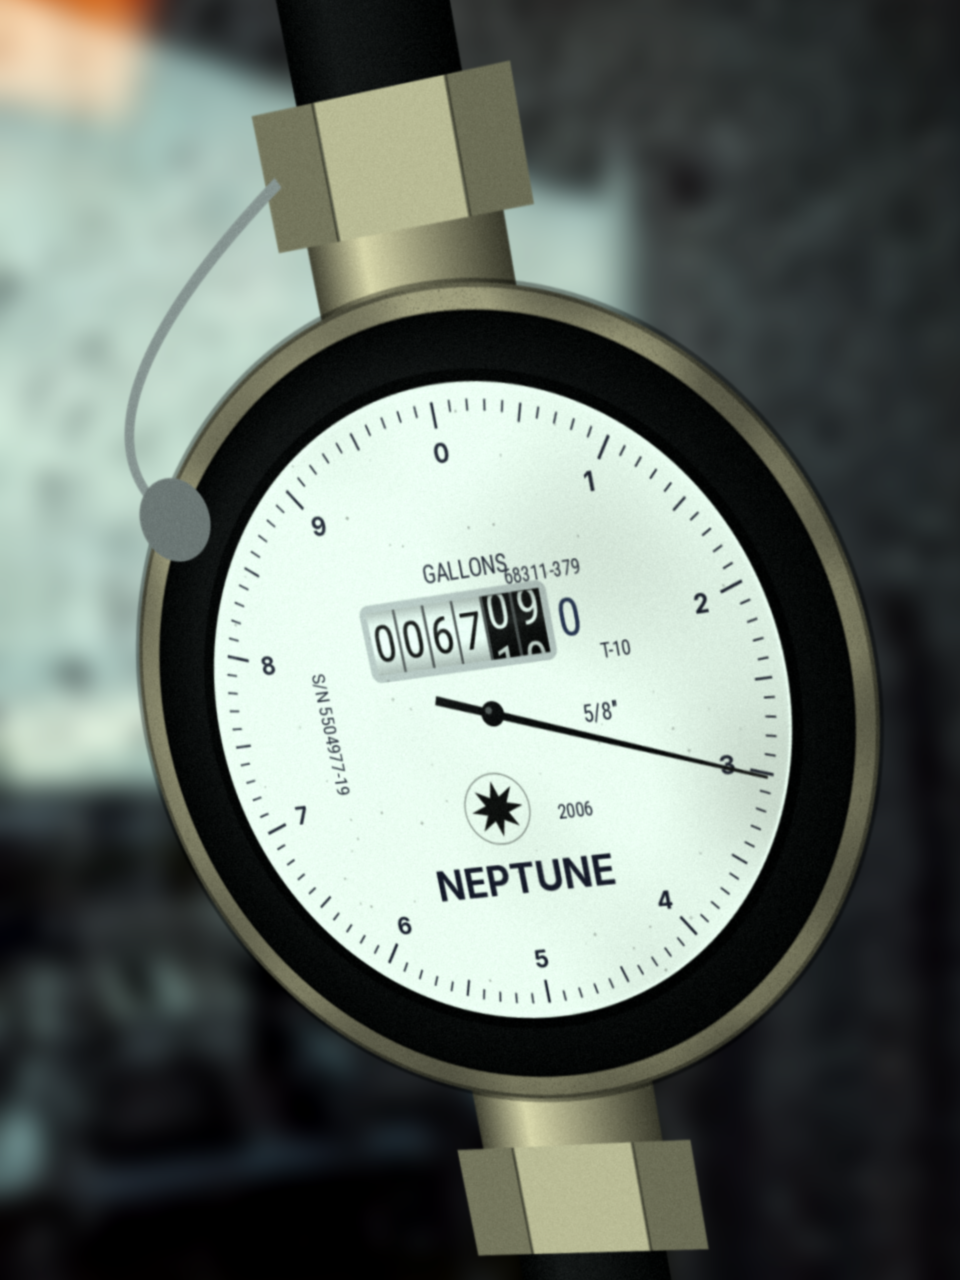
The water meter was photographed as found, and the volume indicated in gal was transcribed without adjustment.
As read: 67093.0 gal
